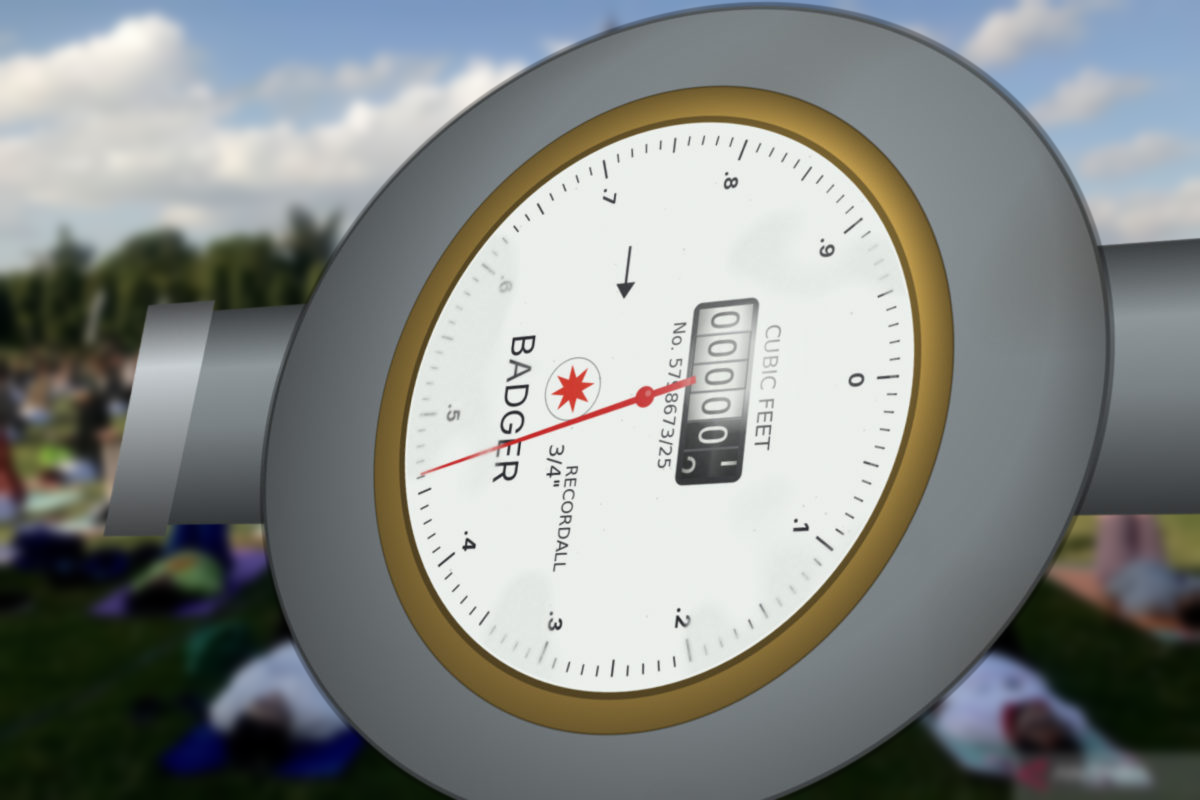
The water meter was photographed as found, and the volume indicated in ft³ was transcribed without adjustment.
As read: 1.46 ft³
